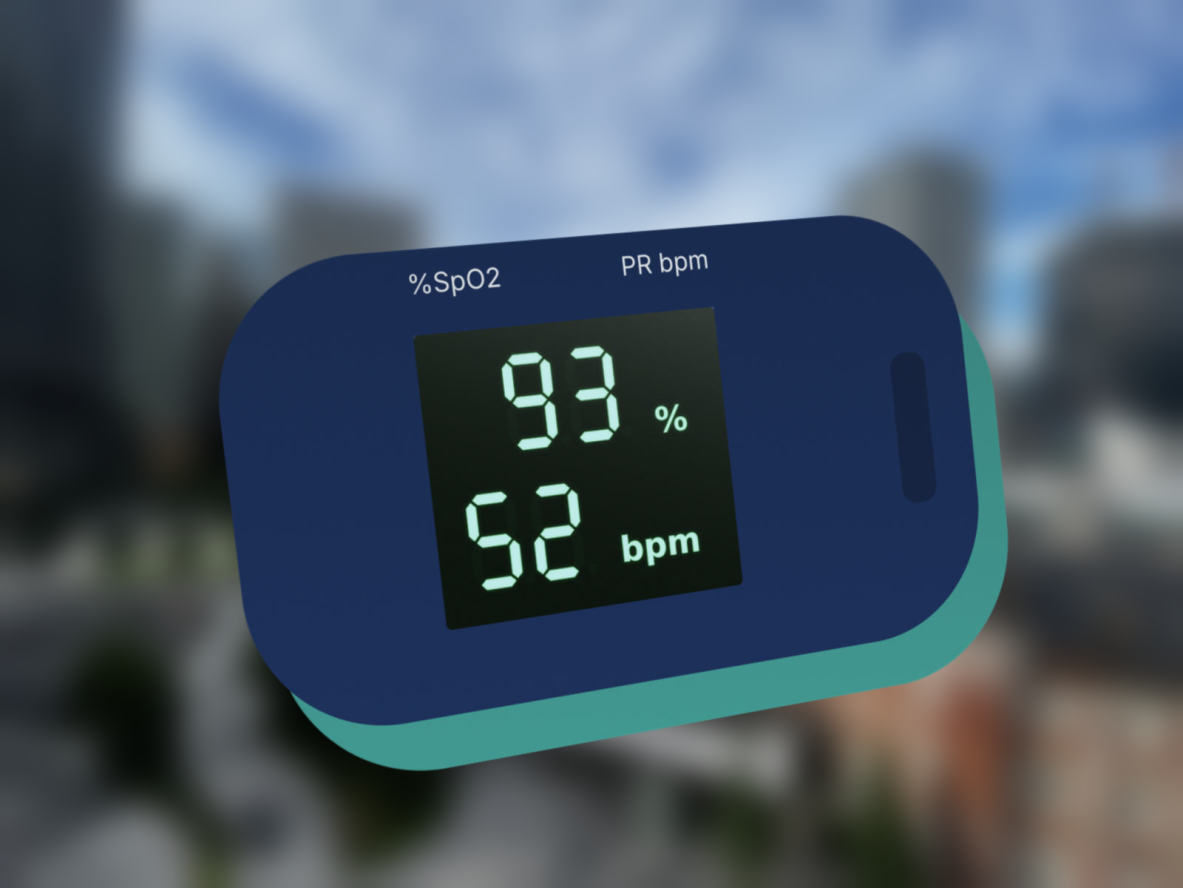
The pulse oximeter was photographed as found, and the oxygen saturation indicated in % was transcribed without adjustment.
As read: 93 %
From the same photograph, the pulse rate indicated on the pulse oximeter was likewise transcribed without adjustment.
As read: 52 bpm
